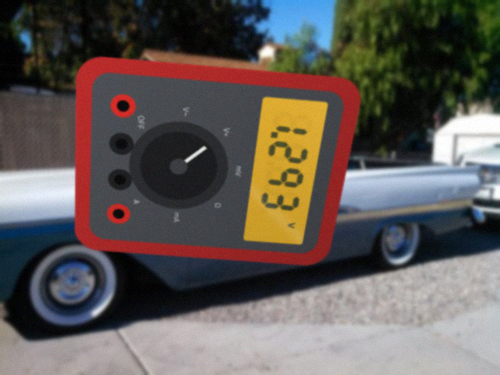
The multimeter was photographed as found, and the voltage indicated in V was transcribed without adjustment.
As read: 1.293 V
